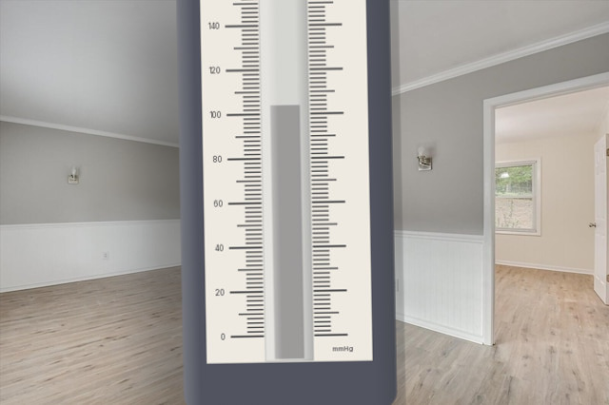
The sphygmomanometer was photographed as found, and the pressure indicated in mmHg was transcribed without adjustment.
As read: 104 mmHg
